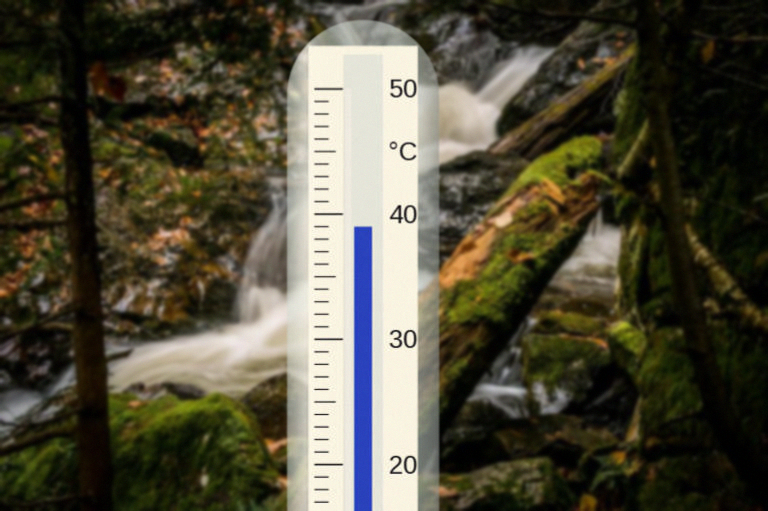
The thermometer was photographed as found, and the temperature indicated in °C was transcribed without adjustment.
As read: 39 °C
